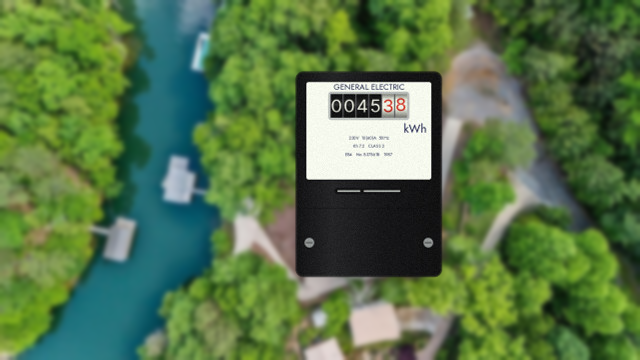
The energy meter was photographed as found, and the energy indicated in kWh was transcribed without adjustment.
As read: 45.38 kWh
